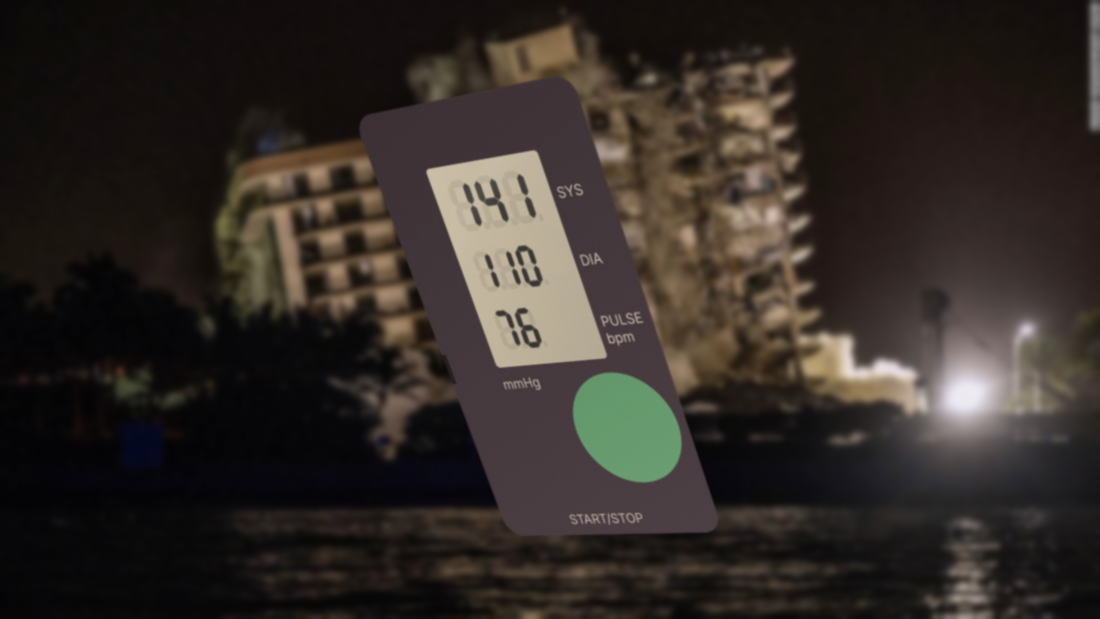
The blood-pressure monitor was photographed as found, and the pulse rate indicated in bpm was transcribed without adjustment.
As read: 76 bpm
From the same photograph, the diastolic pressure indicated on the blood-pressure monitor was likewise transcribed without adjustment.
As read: 110 mmHg
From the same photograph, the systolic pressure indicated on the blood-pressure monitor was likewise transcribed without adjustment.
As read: 141 mmHg
